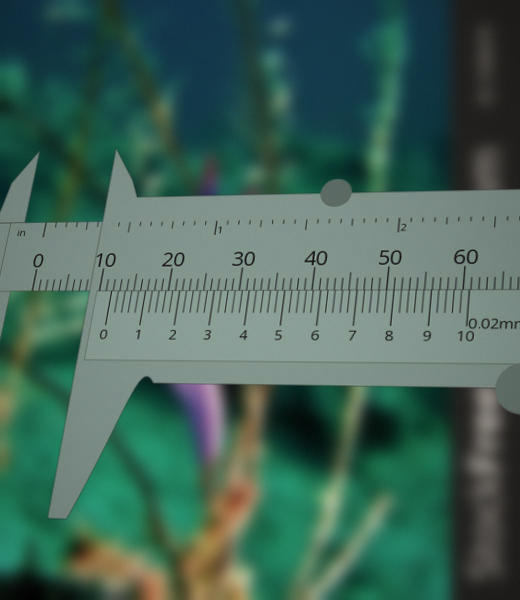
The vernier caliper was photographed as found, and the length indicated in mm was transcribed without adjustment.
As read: 11.8 mm
